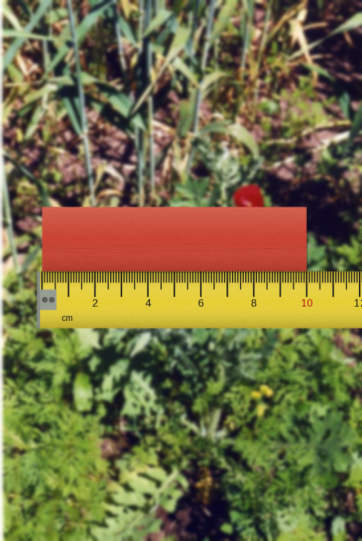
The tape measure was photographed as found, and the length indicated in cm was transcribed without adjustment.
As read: 10 cm
